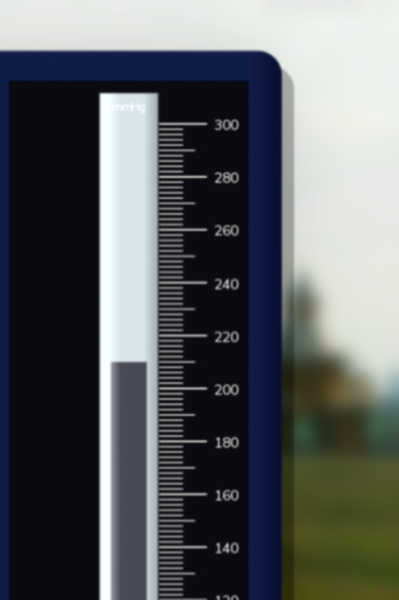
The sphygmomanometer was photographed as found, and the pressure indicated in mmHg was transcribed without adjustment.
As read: 210 mmHg
